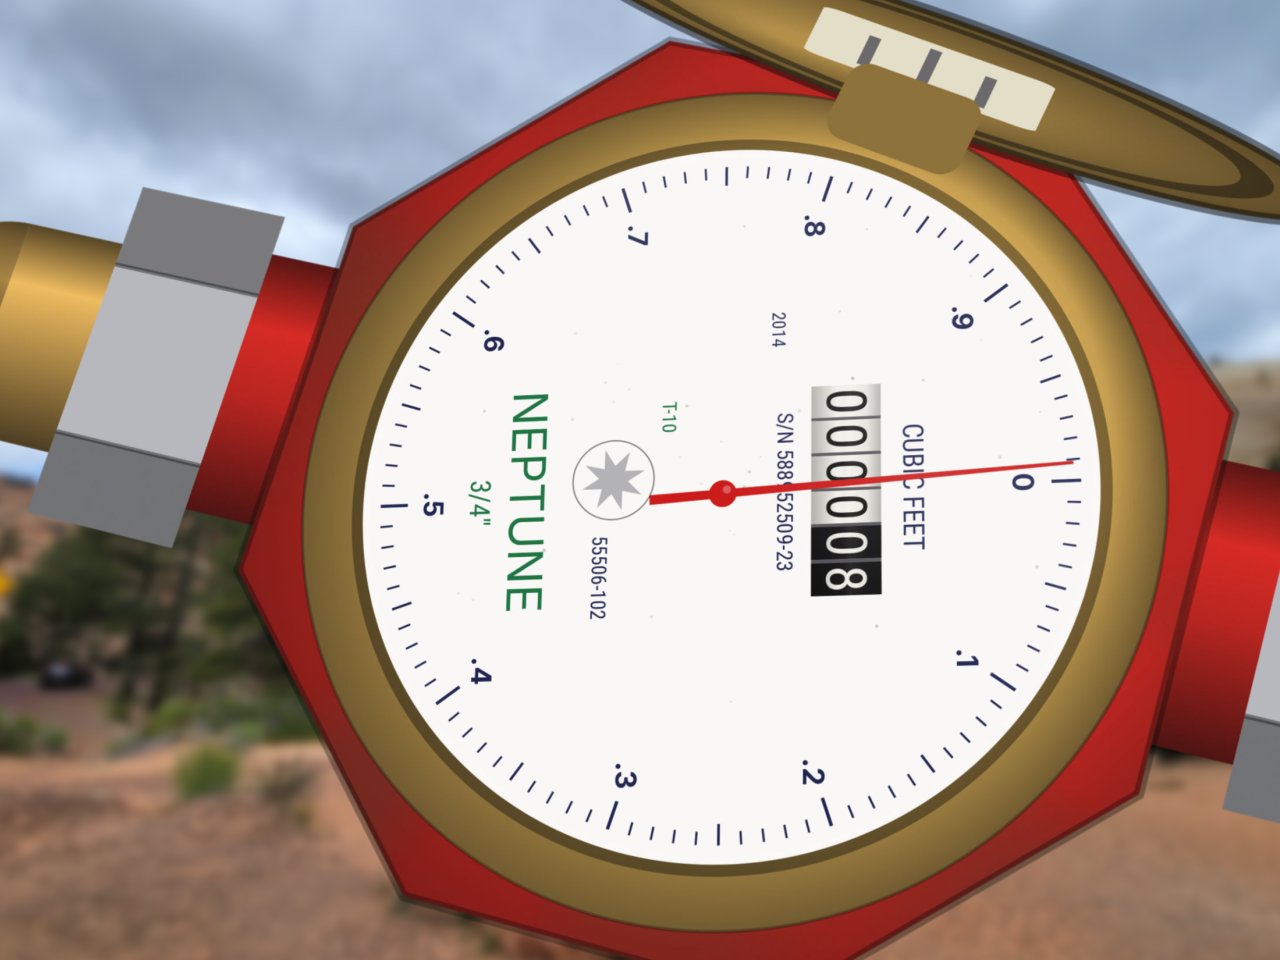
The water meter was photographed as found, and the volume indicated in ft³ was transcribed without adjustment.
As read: 7.99 ft³
